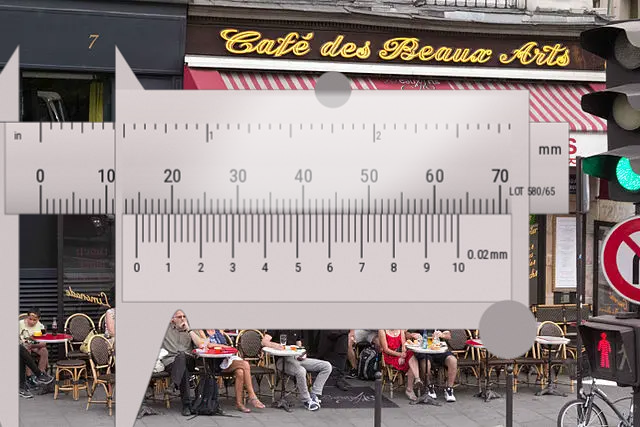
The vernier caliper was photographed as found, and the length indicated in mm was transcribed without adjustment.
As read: 14.6 mm
